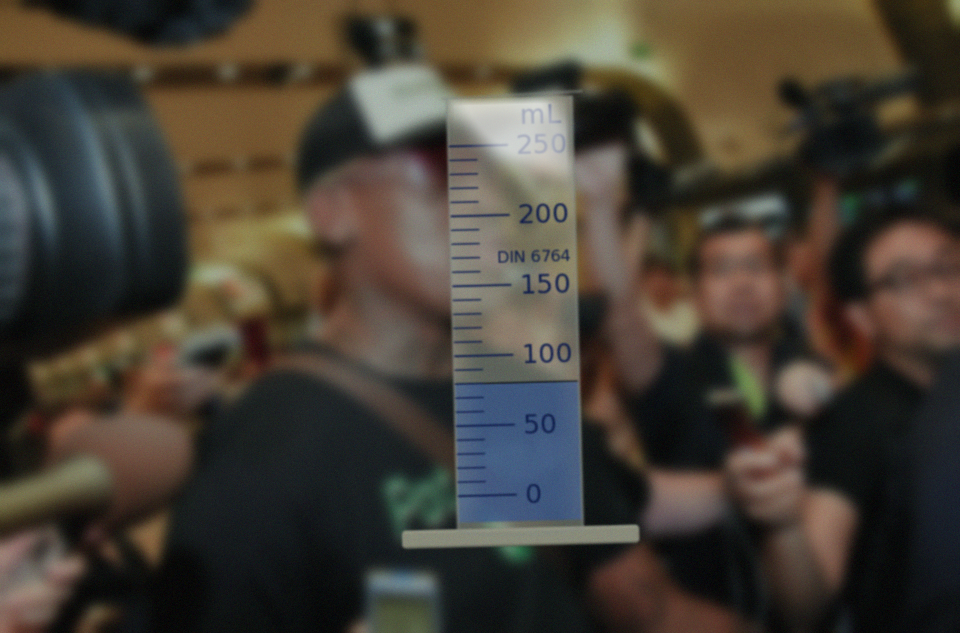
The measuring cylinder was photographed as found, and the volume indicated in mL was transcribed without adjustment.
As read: 80 mL
